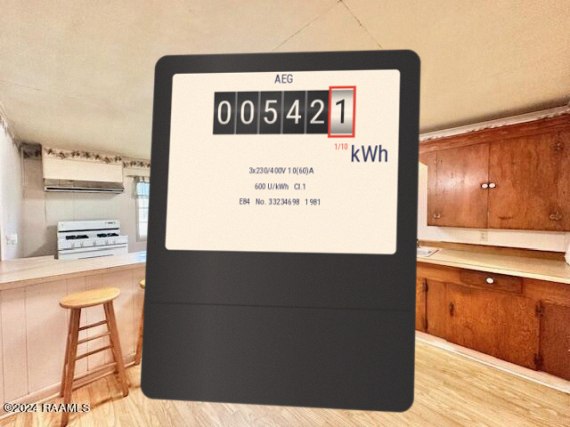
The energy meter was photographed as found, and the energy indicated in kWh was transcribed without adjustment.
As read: 542.1 kWh
